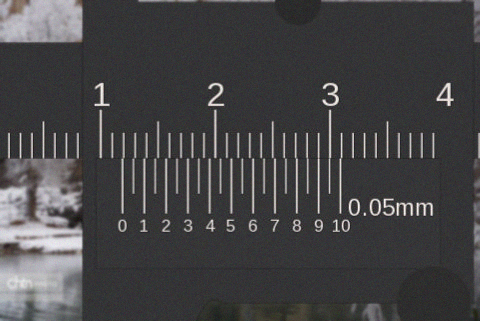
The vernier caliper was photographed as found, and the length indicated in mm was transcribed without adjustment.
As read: 11.9 mm
